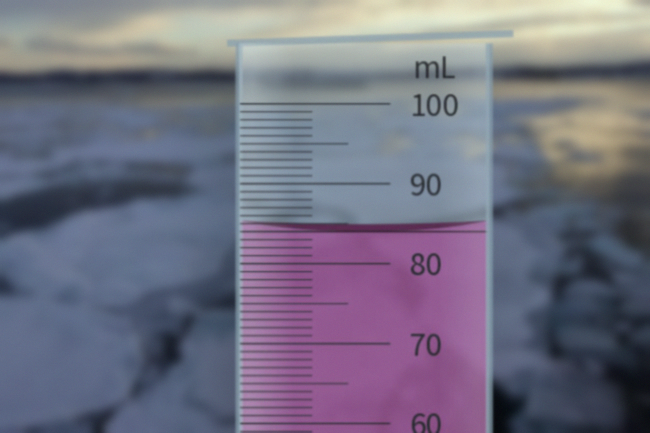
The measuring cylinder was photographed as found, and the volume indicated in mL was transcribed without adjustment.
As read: 84 mL
